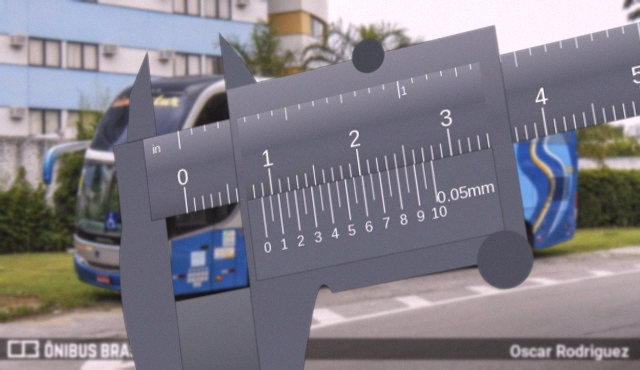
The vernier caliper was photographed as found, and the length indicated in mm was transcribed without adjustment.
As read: 8.8 mm
